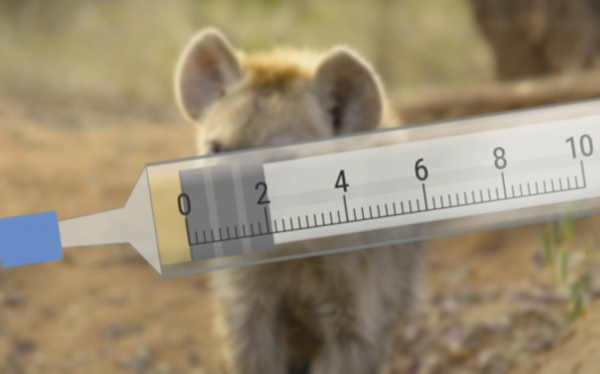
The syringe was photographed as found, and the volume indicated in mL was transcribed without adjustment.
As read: 0 mL
